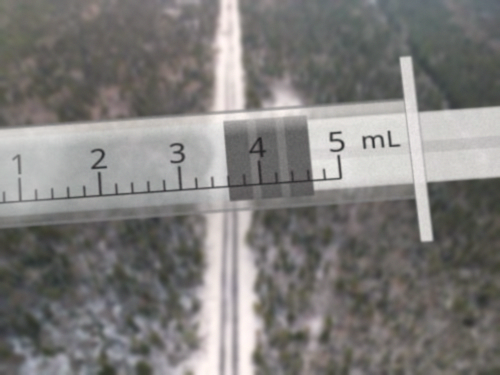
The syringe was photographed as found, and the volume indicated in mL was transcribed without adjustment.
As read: 3.6 mL
